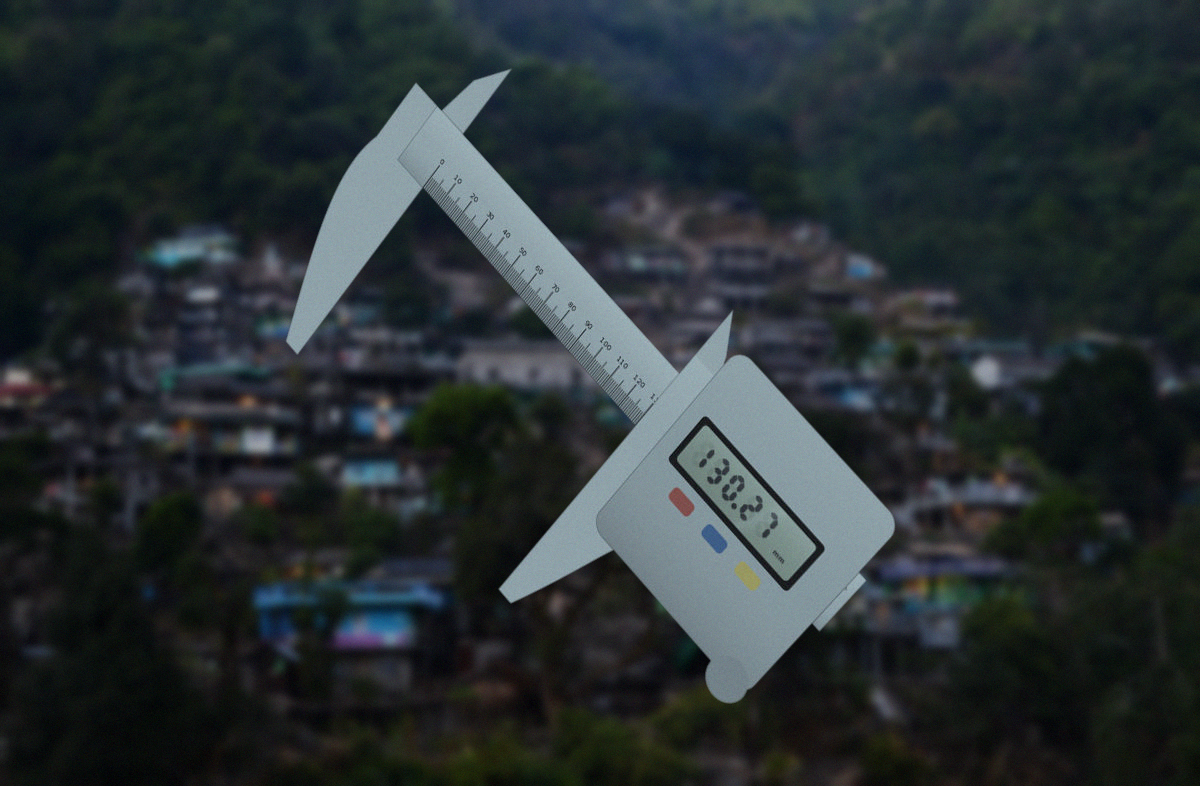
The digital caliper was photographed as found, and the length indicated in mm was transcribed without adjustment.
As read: 130.27 mm
